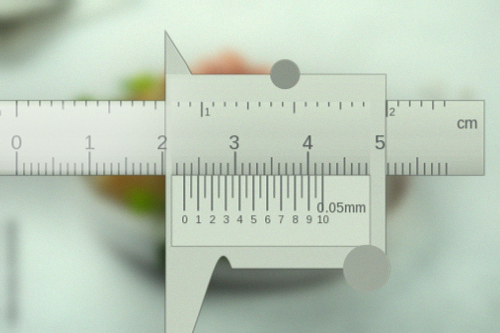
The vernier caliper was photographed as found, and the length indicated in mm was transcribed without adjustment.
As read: 23.0 mm
